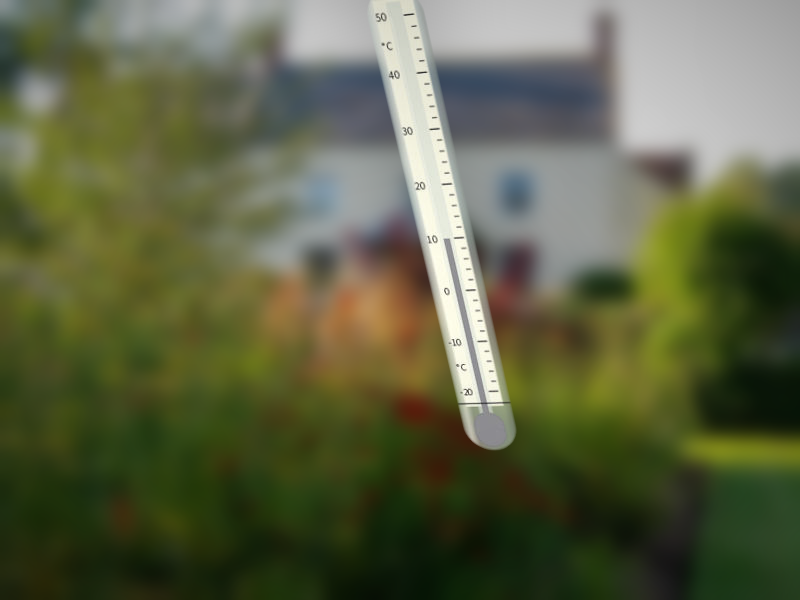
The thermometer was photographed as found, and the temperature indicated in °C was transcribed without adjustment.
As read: 10 °C
